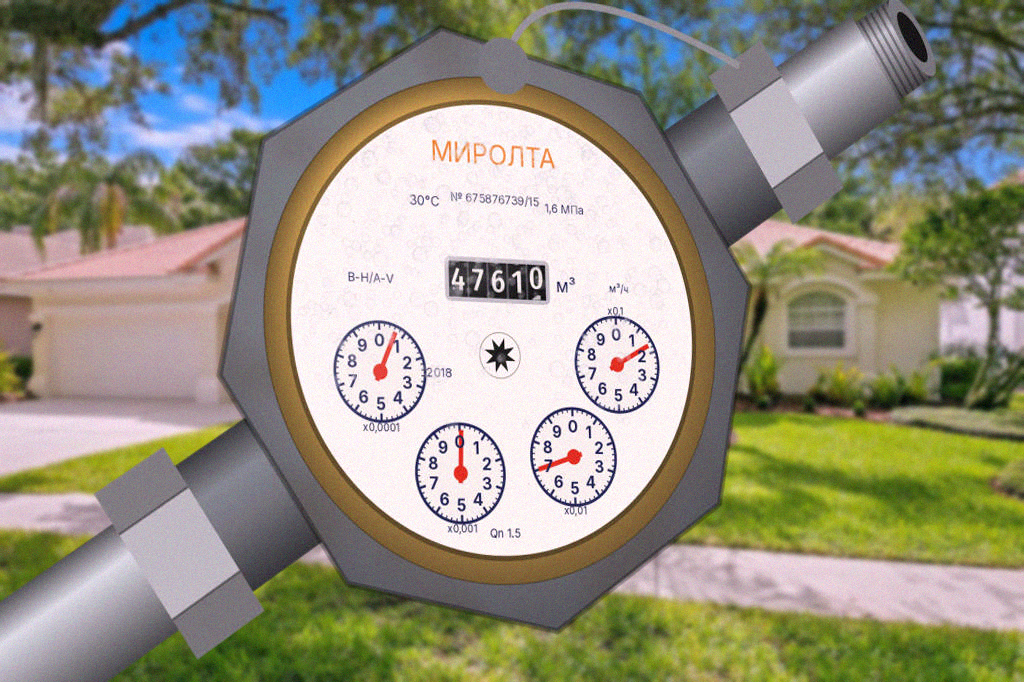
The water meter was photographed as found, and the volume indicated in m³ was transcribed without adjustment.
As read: 47610.1700 m³
